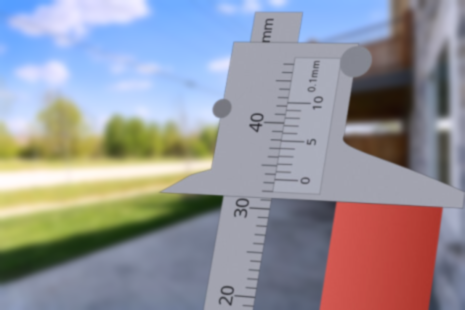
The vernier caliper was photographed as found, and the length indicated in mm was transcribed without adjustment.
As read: 33.4 mm
